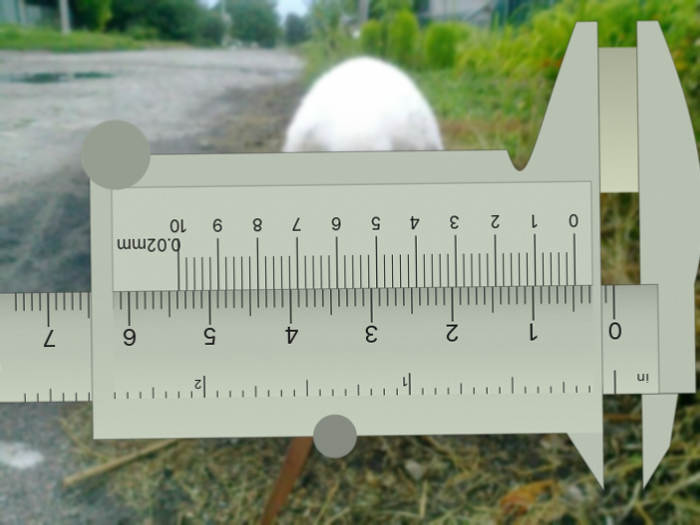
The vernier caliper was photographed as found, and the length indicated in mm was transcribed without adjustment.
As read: 4.8 mm
